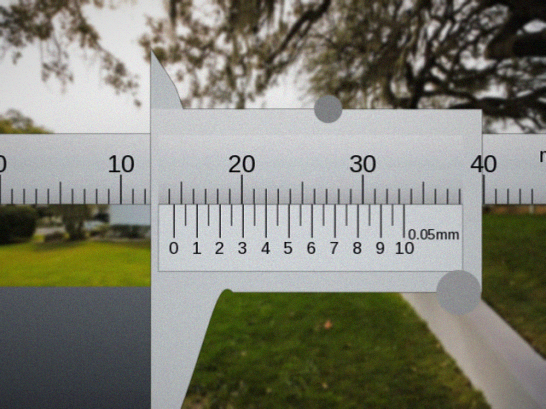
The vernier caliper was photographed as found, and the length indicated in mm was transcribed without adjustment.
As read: 14.4 mm
